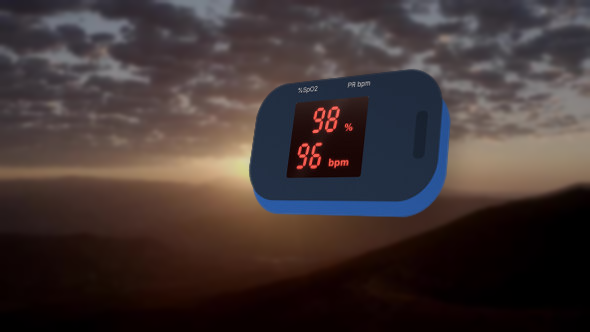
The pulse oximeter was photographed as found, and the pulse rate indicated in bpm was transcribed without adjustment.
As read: 96 bpm
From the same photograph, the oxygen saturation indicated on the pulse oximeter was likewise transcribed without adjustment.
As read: 98 %
